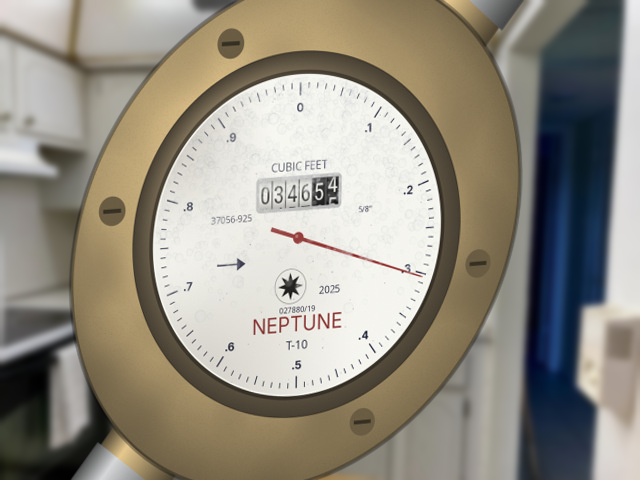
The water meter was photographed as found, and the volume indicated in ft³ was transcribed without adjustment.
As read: 34654.30 ft³
